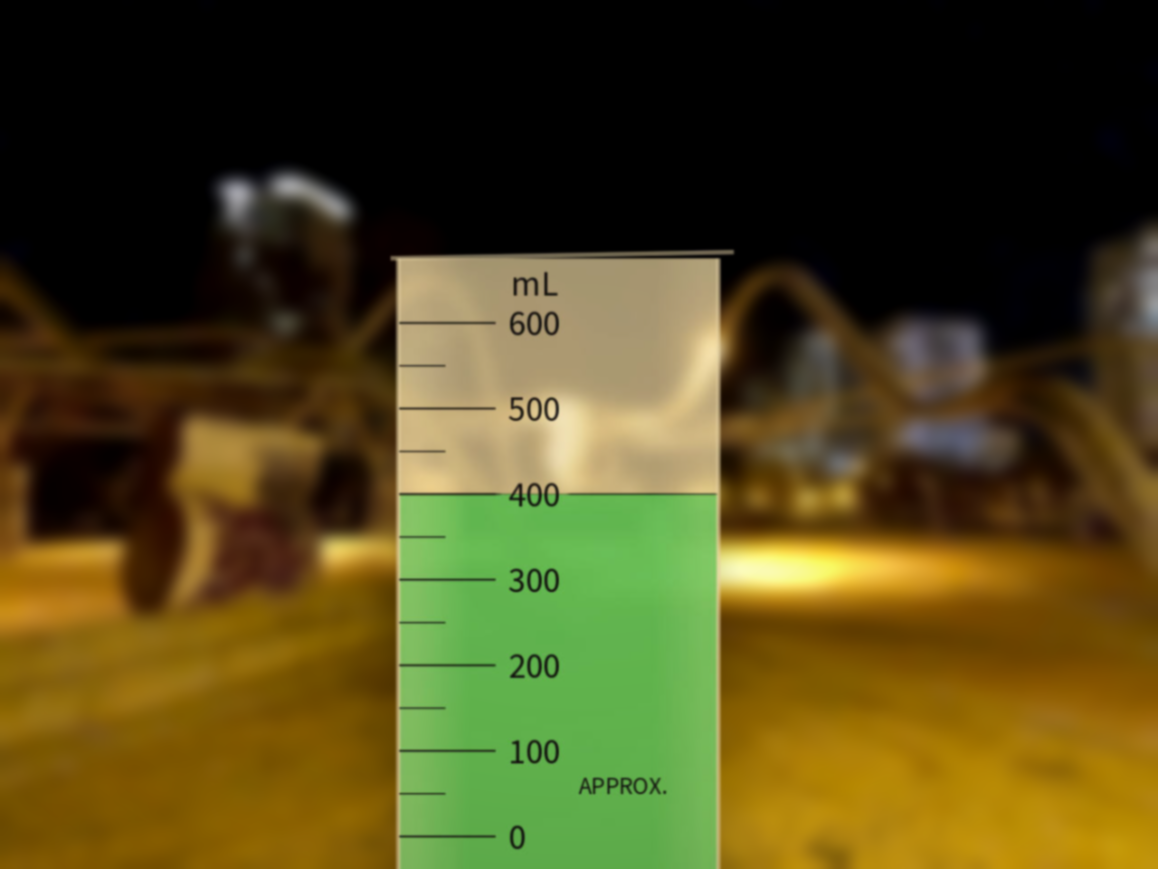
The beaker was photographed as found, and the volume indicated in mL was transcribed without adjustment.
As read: 400 mL
